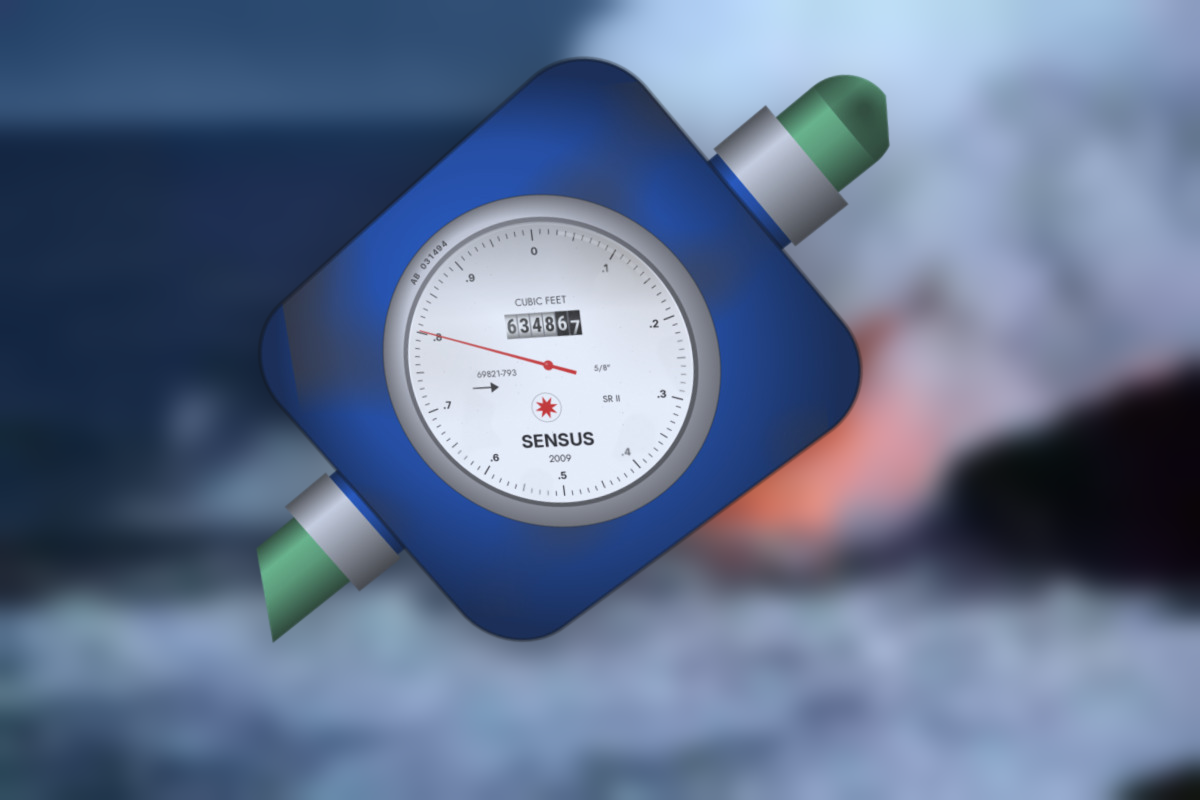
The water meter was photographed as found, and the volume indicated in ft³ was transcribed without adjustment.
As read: 634866.80 ft³
